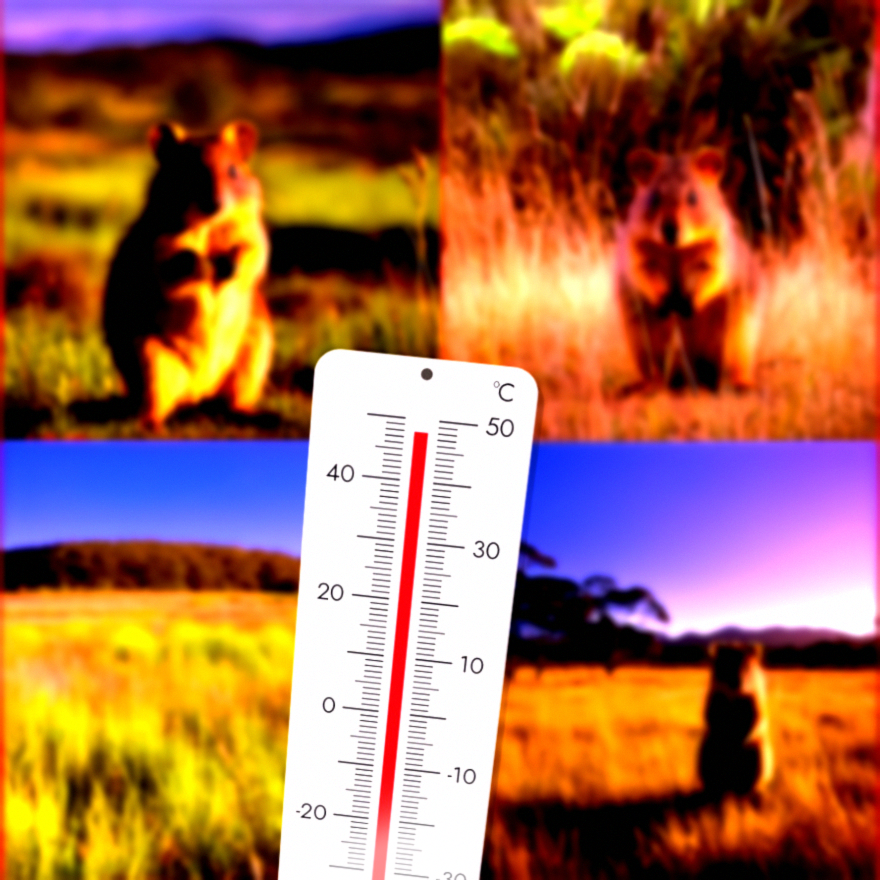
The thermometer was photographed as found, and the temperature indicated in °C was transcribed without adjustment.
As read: 48 °C
